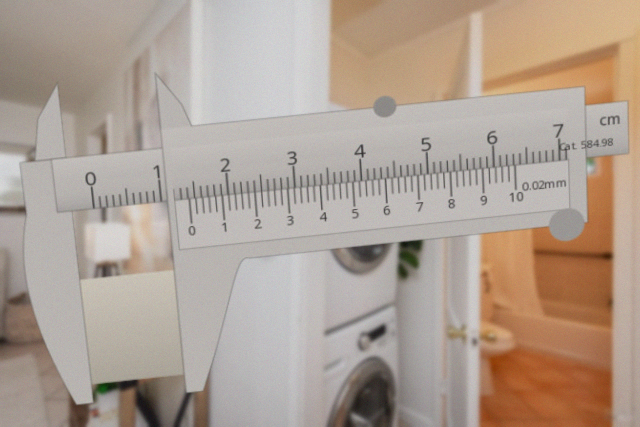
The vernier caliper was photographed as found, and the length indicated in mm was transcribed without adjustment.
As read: 14.2 mm
